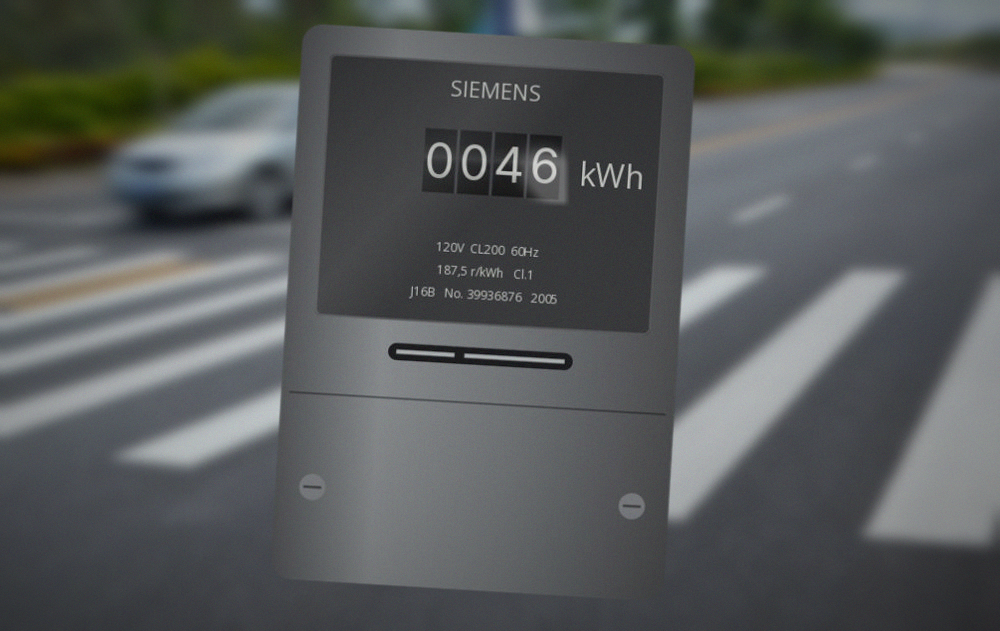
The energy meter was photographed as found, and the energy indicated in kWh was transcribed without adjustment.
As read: 46 kWh
